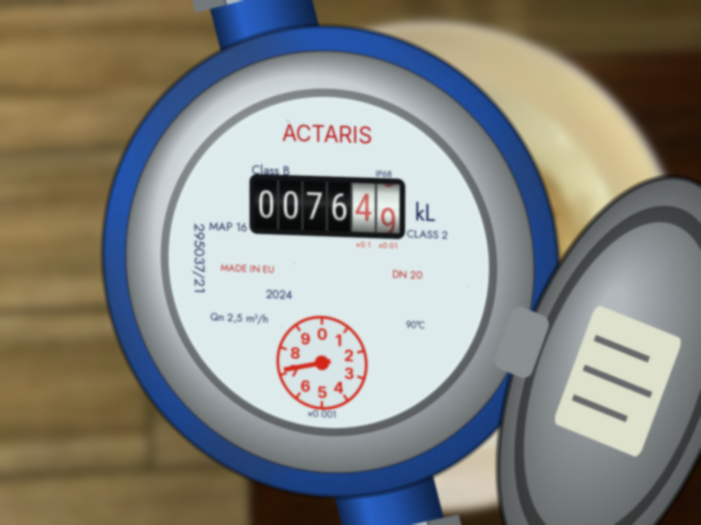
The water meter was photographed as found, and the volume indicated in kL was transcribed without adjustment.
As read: 76.487 kL
